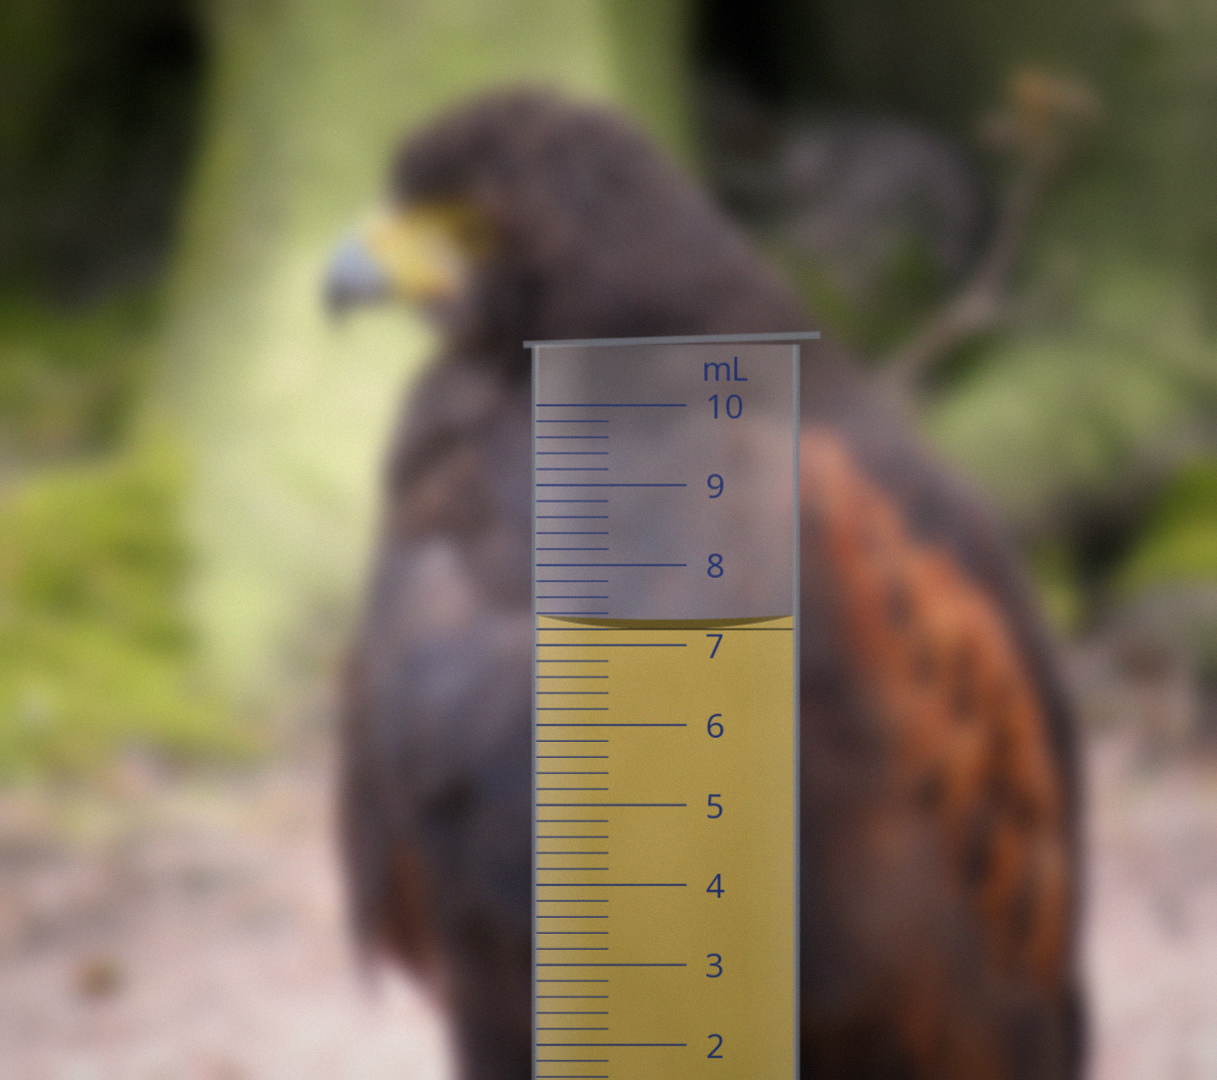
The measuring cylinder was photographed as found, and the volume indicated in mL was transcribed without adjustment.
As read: 7.2 mL
